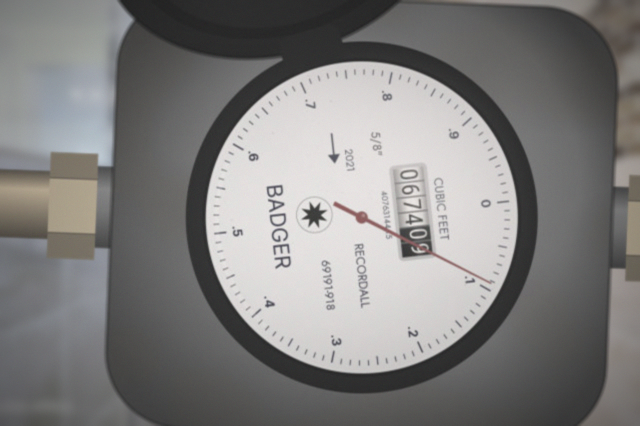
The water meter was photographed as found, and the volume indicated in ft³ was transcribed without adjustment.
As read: 67409.09 ft³
